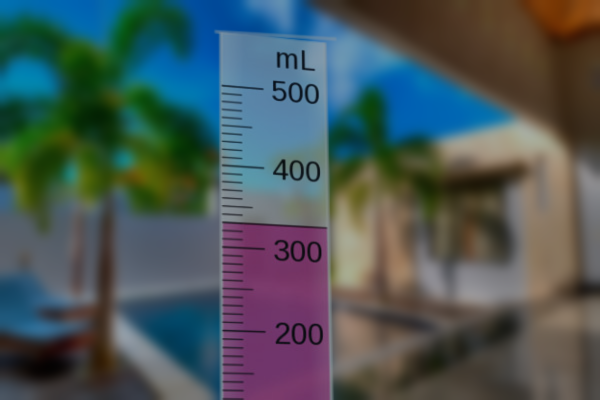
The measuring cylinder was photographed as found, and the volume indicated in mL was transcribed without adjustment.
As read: 330 mL
